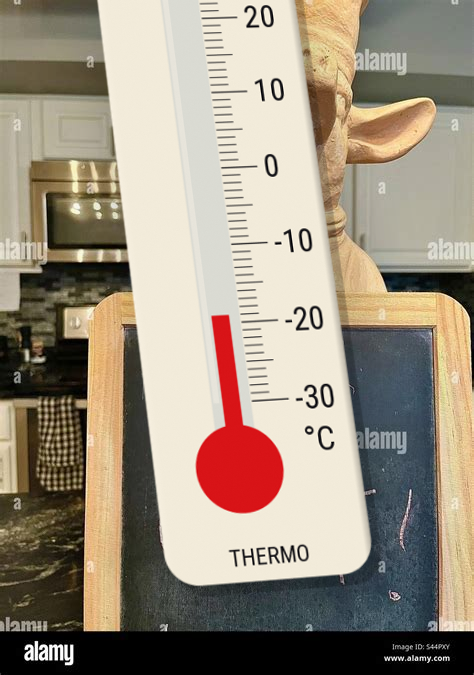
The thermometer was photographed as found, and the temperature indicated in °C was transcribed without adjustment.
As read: -19 °C
